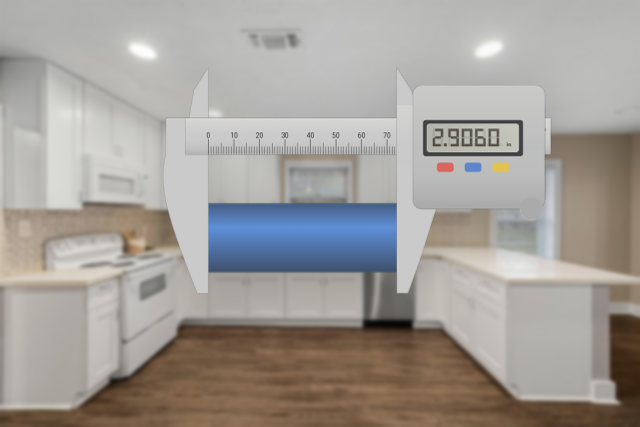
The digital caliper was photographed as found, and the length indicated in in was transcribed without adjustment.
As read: 2.9060 in
